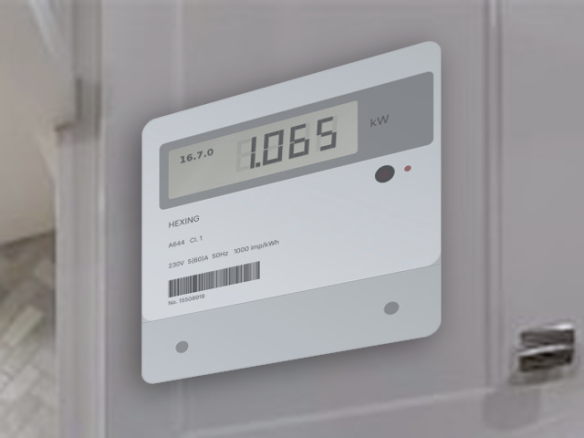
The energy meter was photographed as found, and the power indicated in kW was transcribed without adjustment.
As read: 1.065 kW
